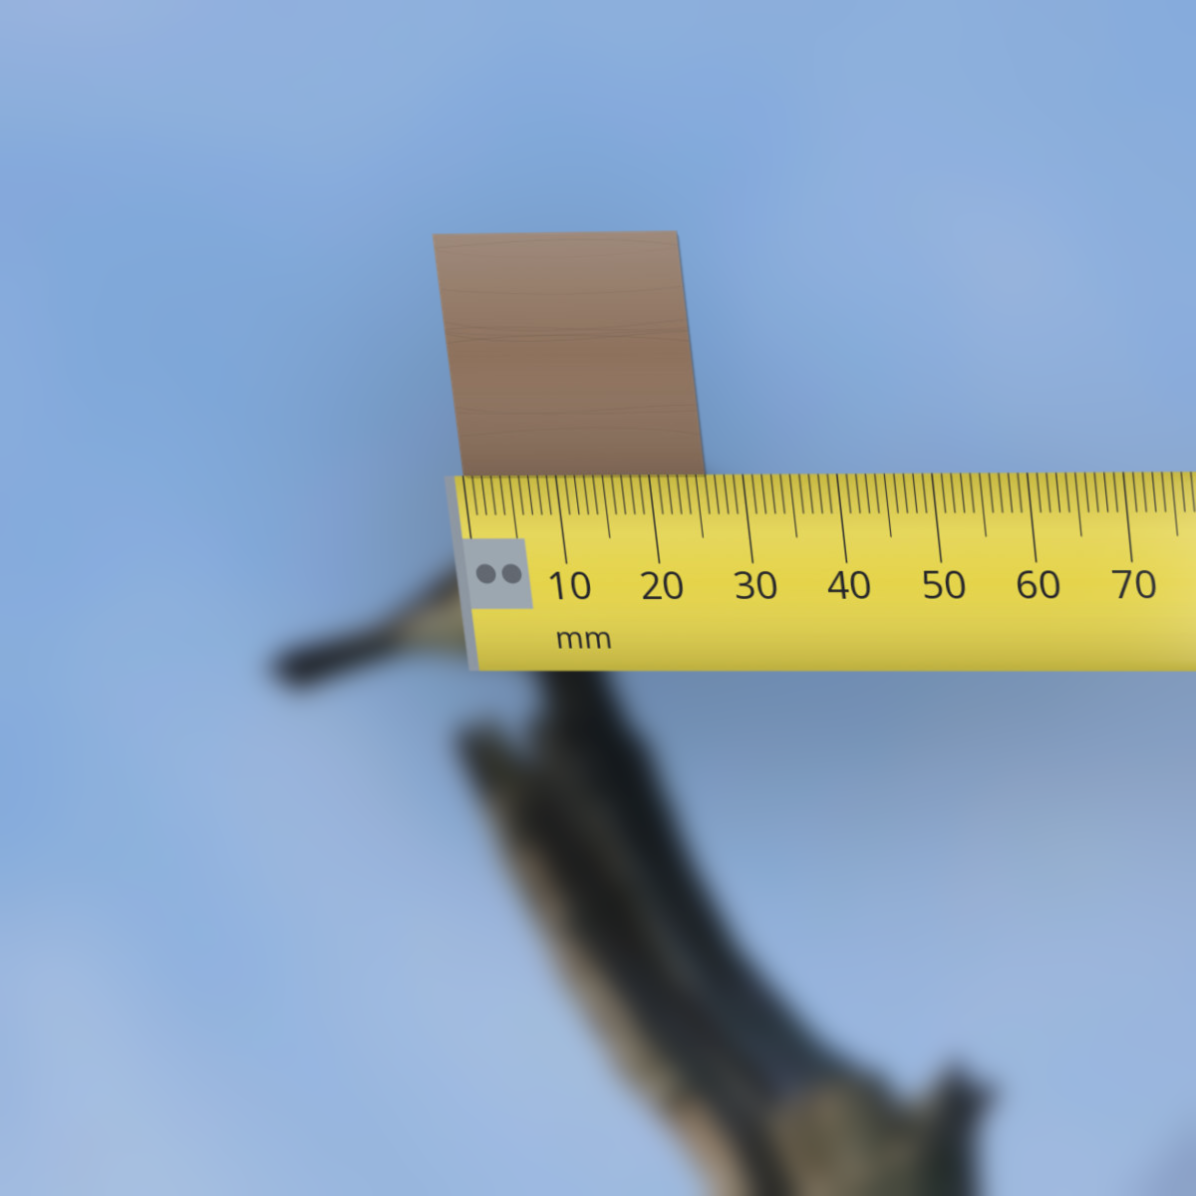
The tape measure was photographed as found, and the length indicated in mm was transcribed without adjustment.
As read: 26 mm
